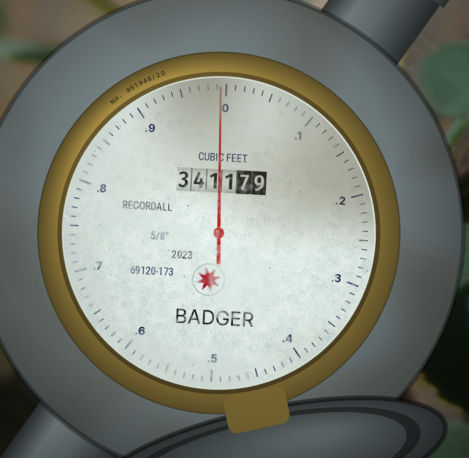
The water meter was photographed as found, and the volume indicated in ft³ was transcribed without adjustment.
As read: 341178.99 ft³
